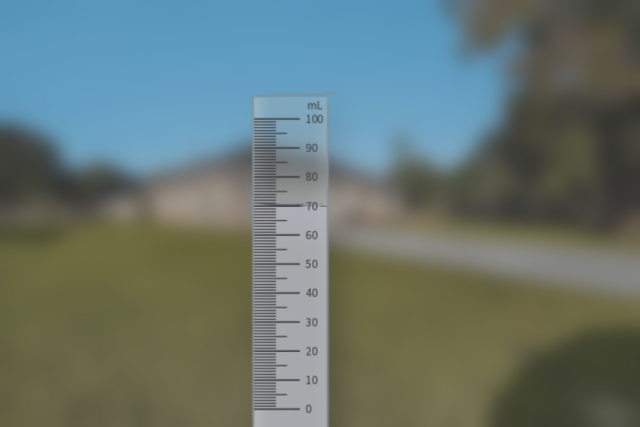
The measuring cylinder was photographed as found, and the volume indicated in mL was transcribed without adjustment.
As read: 70 mL
